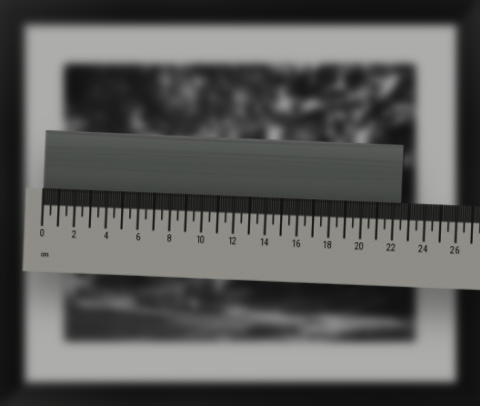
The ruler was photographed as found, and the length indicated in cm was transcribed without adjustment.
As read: 22.5 cm
